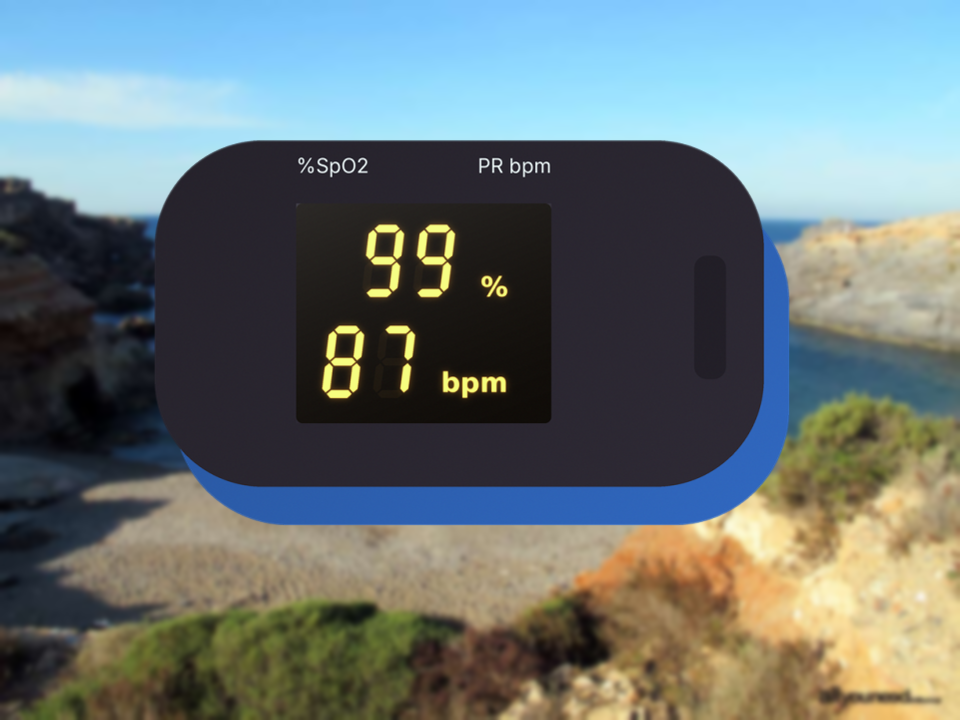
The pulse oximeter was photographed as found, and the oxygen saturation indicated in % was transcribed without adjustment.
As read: 99 %
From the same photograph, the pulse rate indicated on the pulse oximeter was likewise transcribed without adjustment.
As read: 87 bpm
